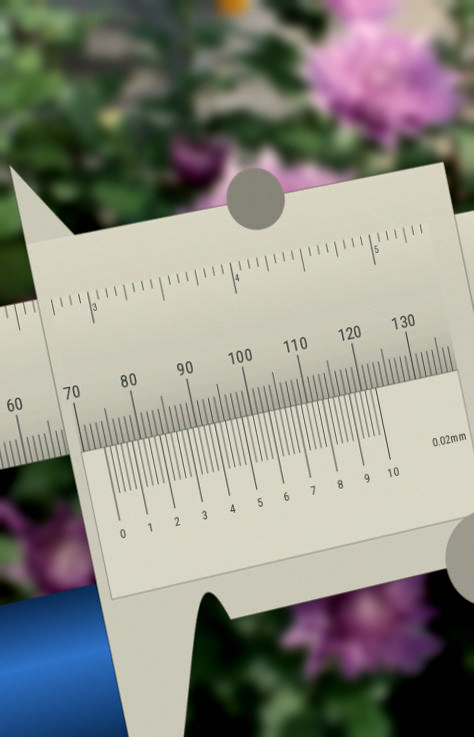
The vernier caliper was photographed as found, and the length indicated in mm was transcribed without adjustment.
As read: 73.6 mm
